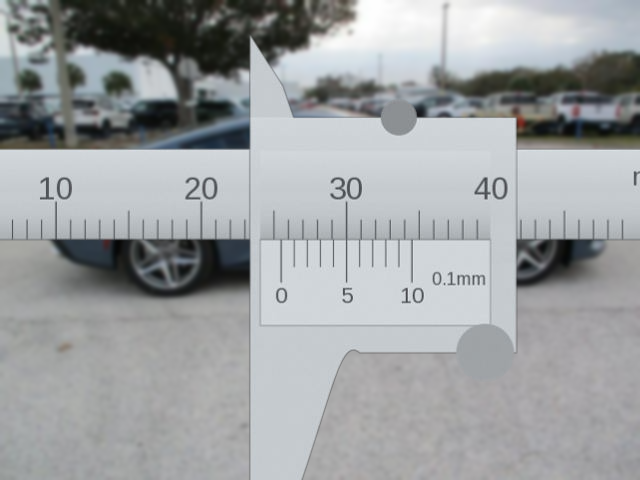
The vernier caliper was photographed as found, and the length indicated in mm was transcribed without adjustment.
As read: 25.5 mm
